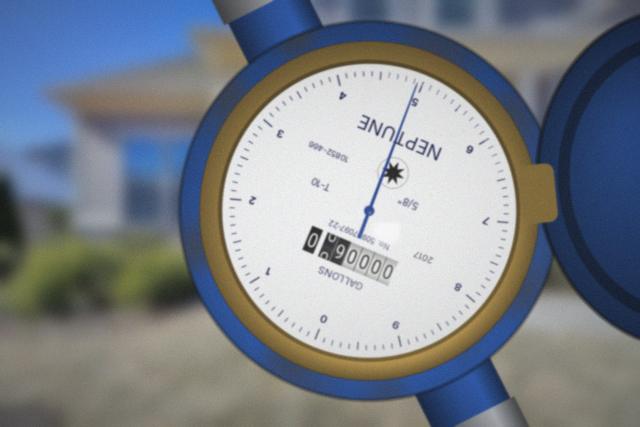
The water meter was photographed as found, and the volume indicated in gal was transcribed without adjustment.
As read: 684.9 gal
